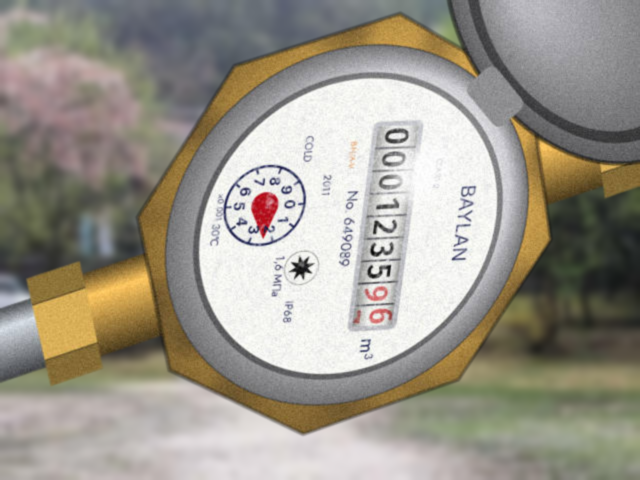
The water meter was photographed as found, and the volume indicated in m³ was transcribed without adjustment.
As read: 1235.962 m³
